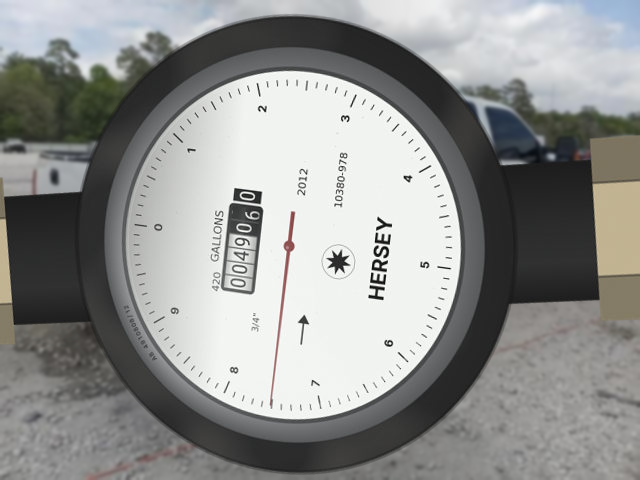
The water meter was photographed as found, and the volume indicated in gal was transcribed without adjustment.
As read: 49057.5 gal
